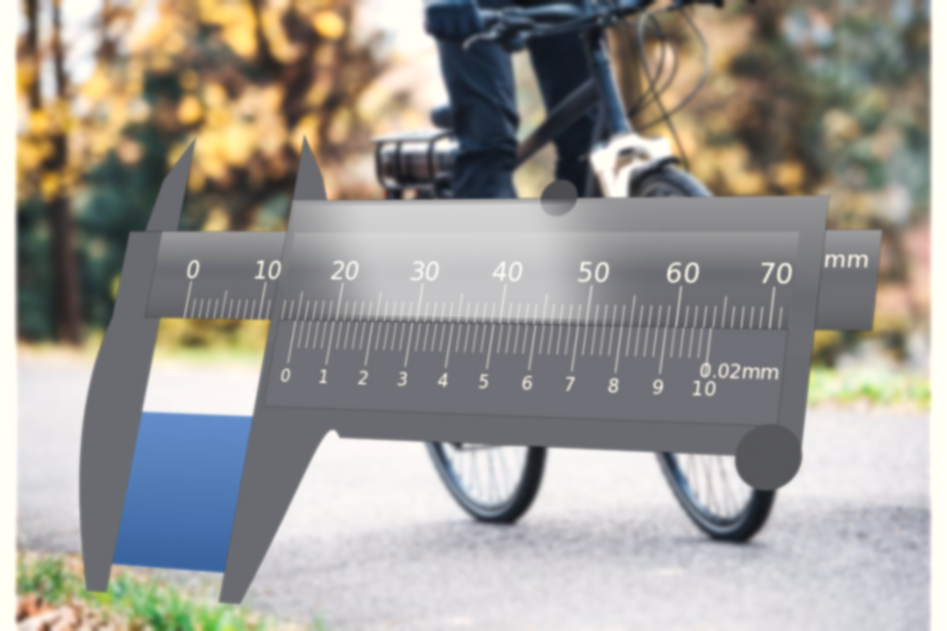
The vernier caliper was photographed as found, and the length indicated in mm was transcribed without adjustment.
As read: 14.8 mm
